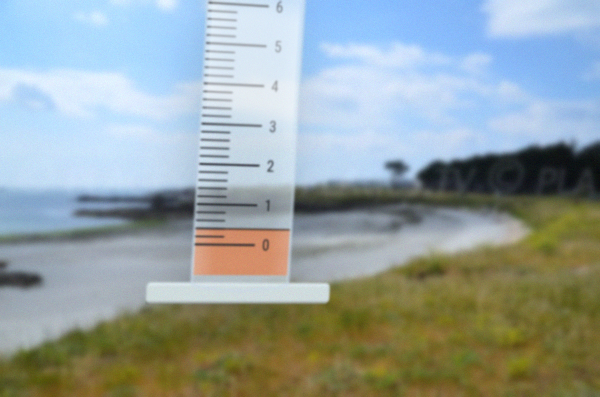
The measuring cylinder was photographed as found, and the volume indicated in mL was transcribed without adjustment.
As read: 0.4 mL
